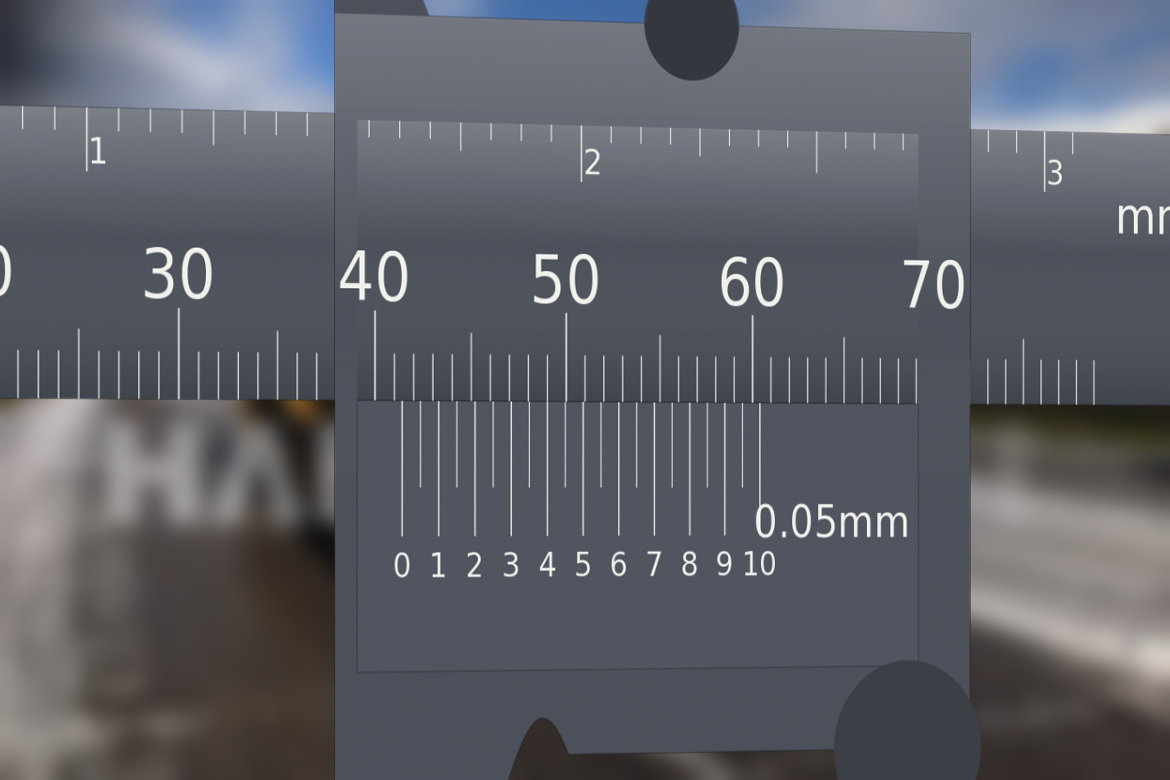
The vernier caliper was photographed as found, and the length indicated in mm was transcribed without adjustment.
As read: 41.4 mm
